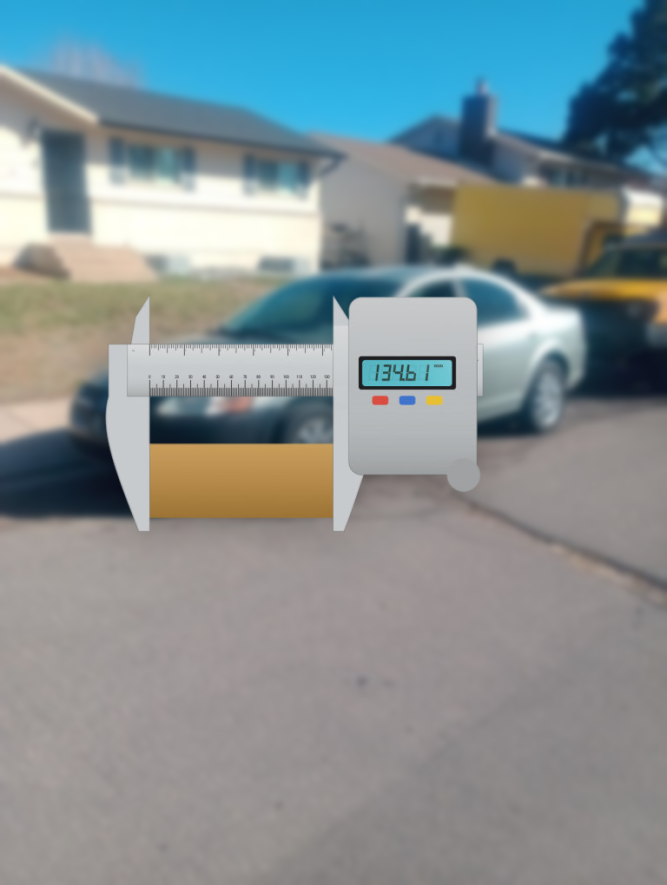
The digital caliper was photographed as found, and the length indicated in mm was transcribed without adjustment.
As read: 134.61 mm
